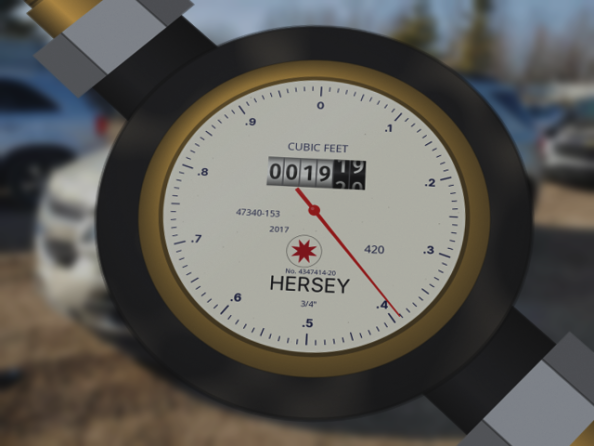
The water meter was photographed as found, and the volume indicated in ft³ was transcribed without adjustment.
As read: 1919.39 ft³
